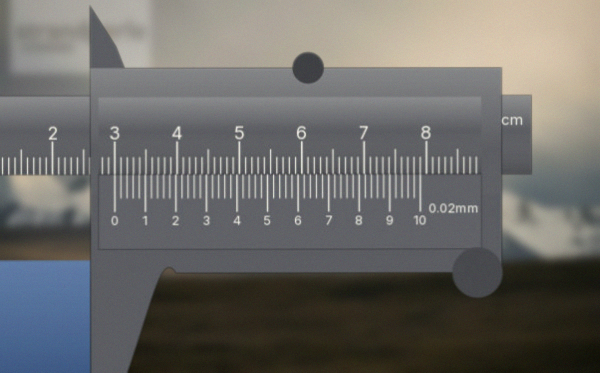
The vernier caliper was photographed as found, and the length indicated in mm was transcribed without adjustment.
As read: 30.0 mm
